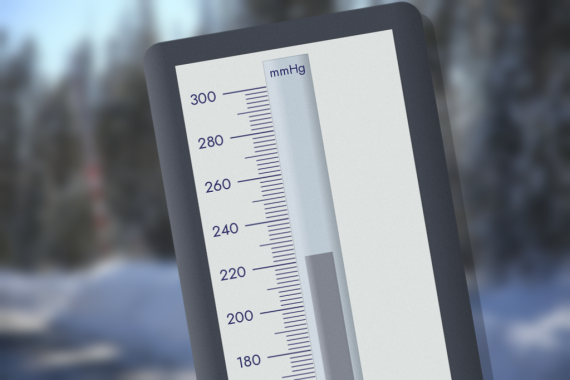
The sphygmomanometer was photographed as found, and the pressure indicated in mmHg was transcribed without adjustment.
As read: 222 mmHg
